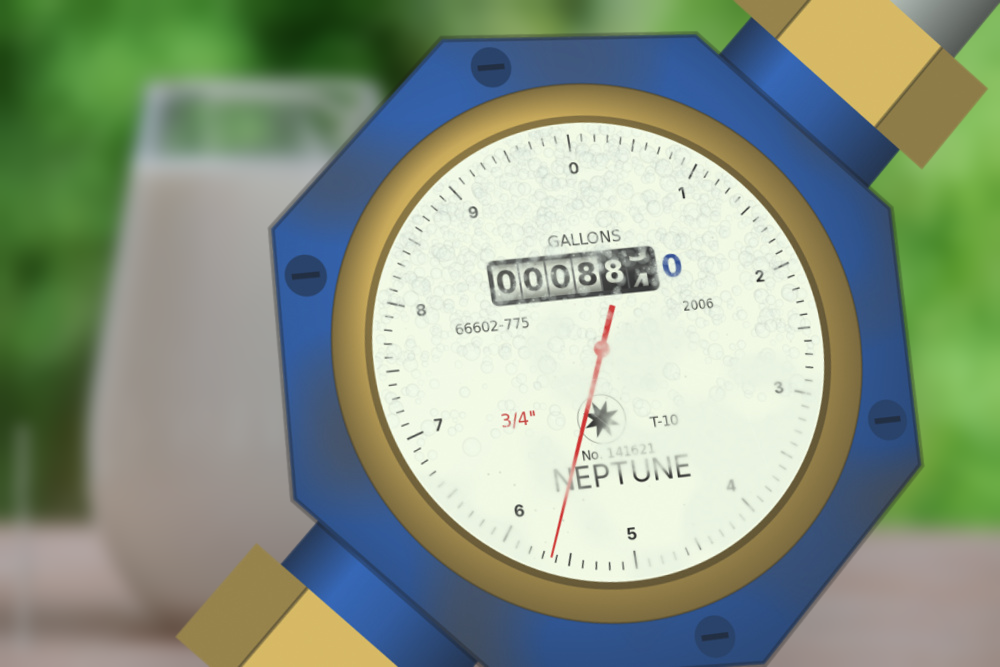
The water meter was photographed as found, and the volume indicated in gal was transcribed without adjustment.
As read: 8835.6 gal
